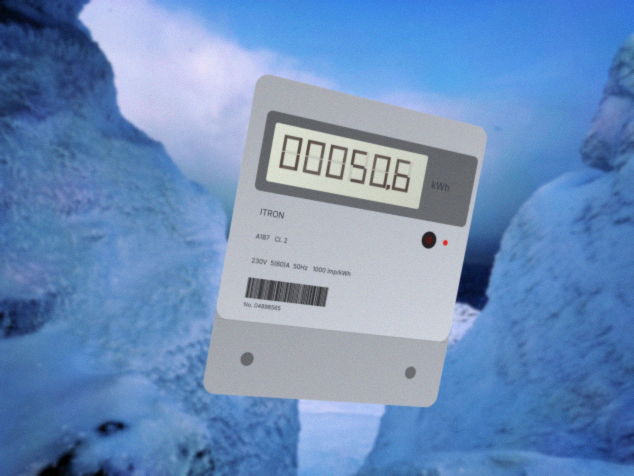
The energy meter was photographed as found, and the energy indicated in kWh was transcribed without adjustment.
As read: 50.6 kWh
